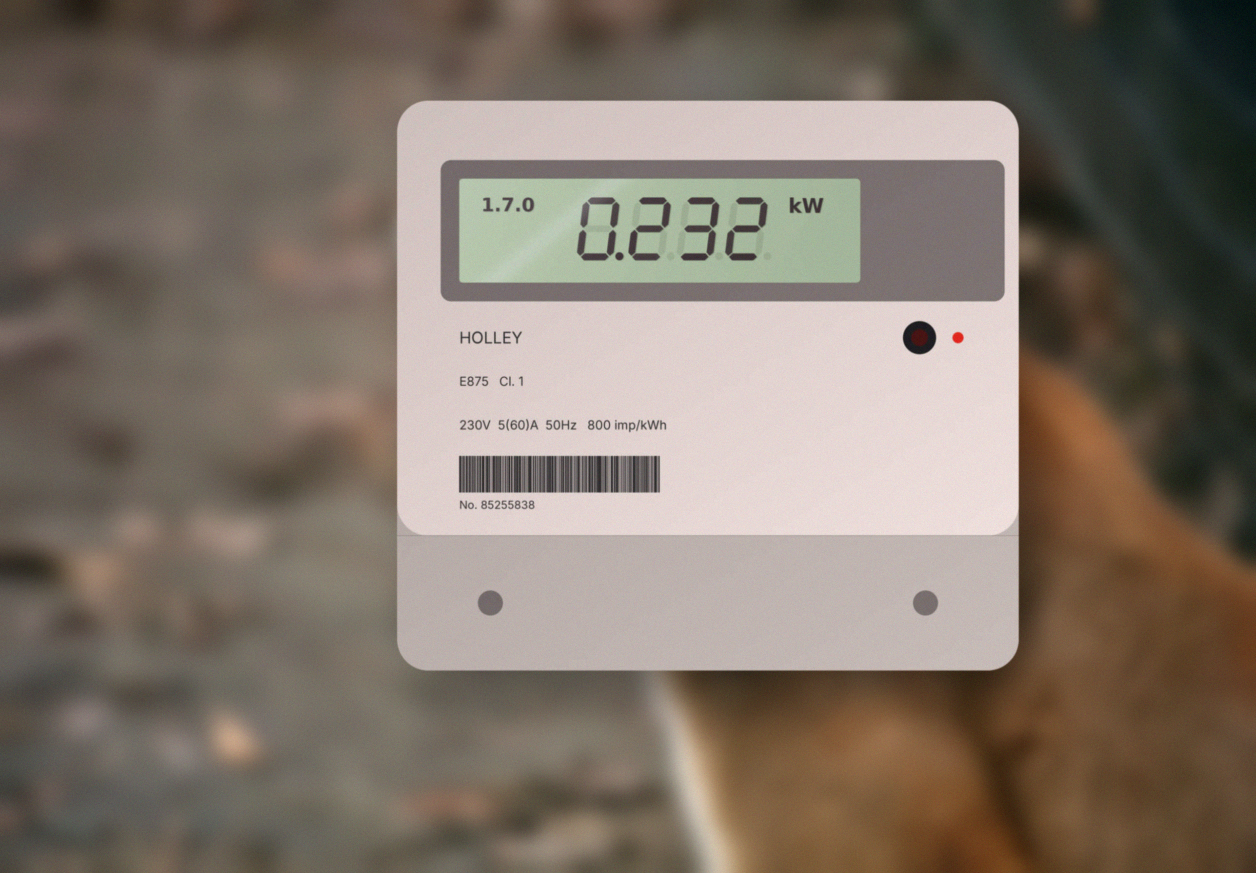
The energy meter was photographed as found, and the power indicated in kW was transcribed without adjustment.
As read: 0.232 kW
